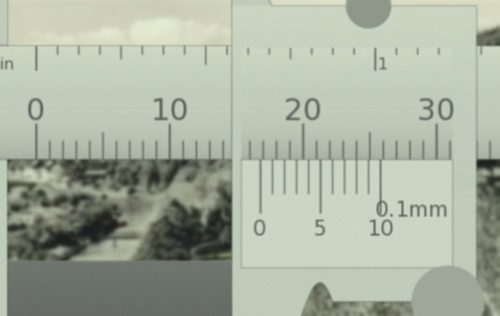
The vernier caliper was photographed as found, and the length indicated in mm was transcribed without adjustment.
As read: 16.8 mm
